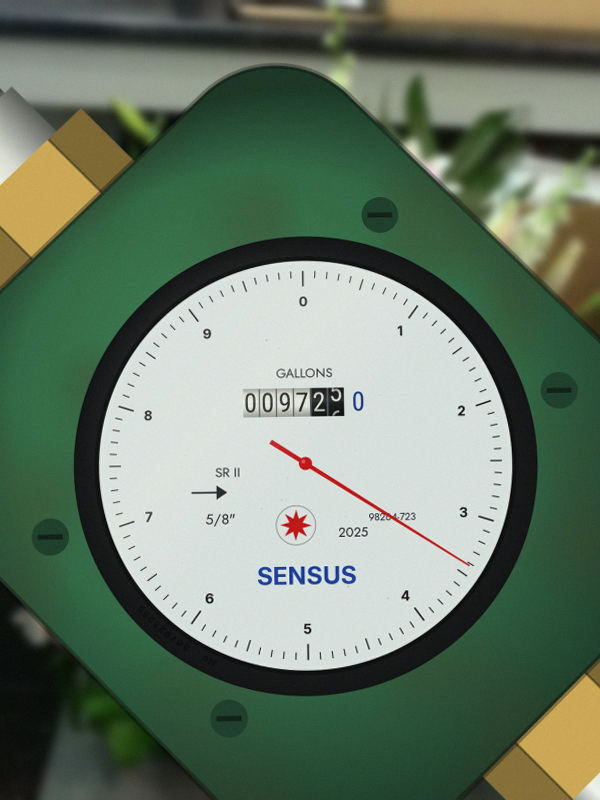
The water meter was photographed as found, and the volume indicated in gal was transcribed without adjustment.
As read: 97253.4 gal
